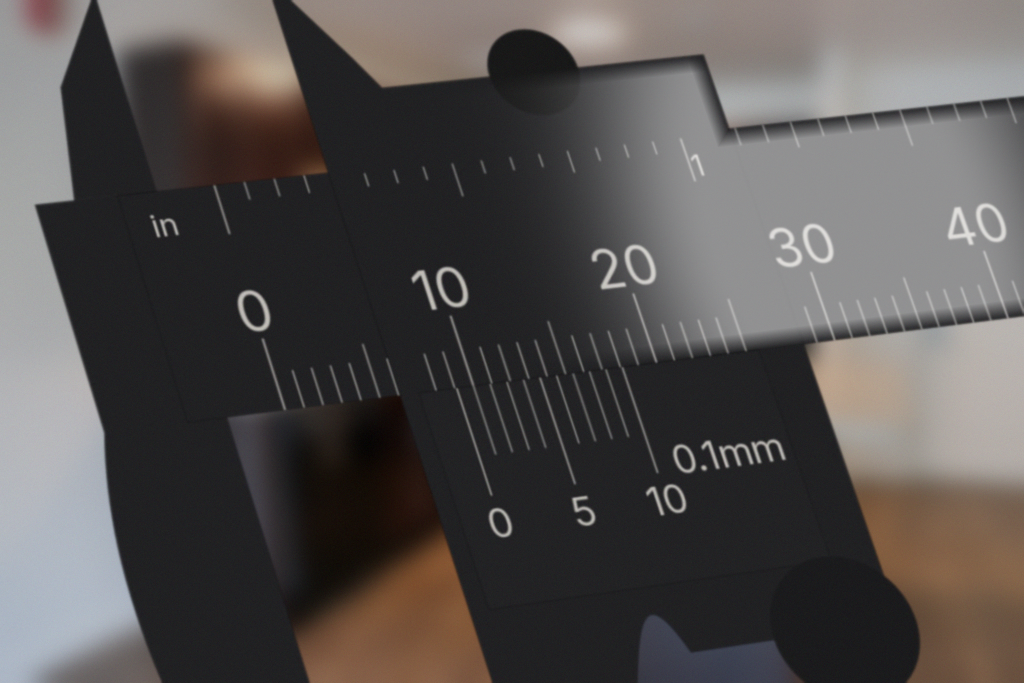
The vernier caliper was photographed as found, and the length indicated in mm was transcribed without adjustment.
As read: 9.1 mm
